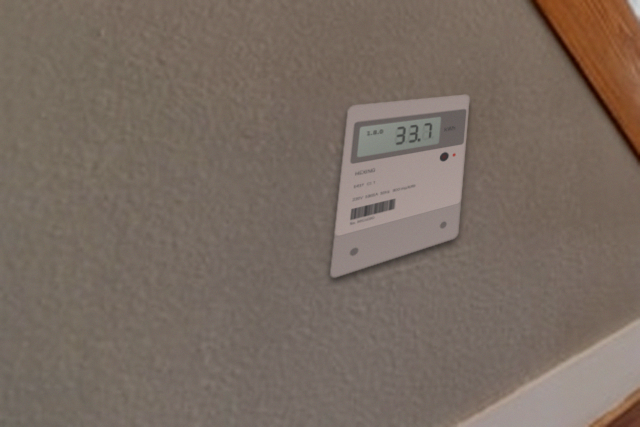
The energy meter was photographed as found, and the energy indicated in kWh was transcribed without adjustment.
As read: 33.7 kWh
